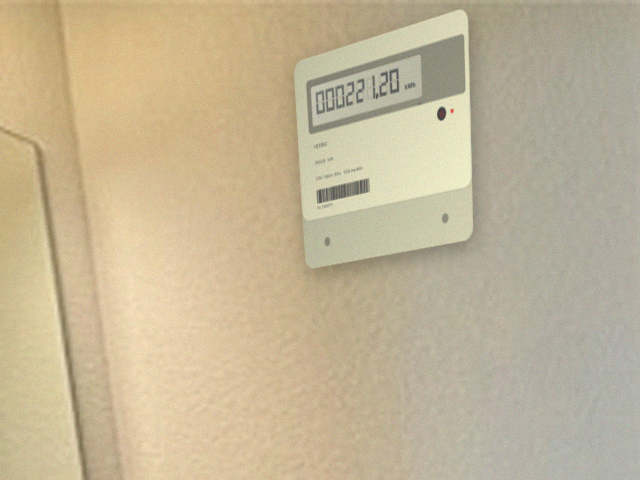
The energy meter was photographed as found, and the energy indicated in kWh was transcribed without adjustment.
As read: 221.20 kWh
